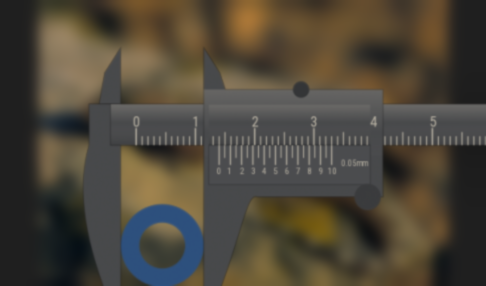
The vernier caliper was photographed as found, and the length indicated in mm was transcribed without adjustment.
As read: 14.0 mm
